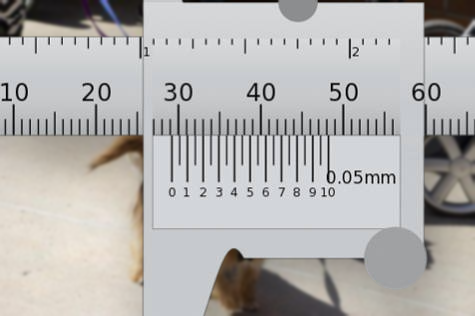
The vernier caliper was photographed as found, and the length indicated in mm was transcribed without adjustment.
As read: 29.2 mm
